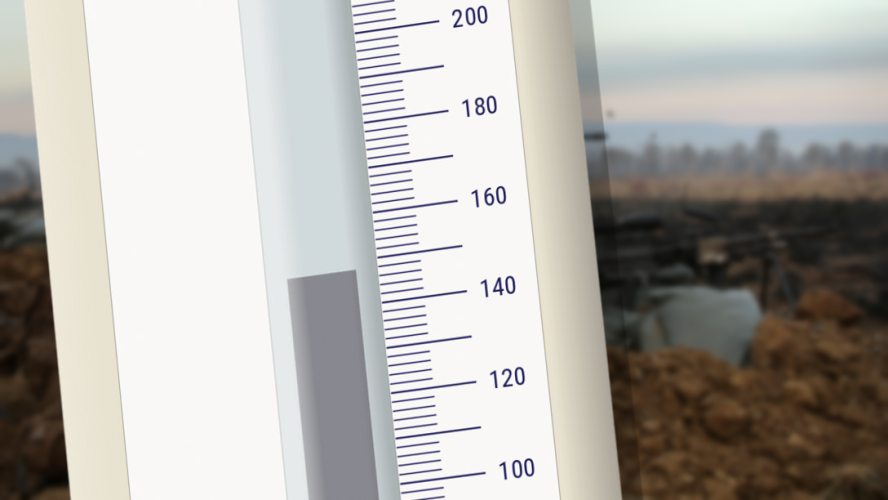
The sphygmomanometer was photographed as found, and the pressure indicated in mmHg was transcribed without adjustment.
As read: 148 mmHg
